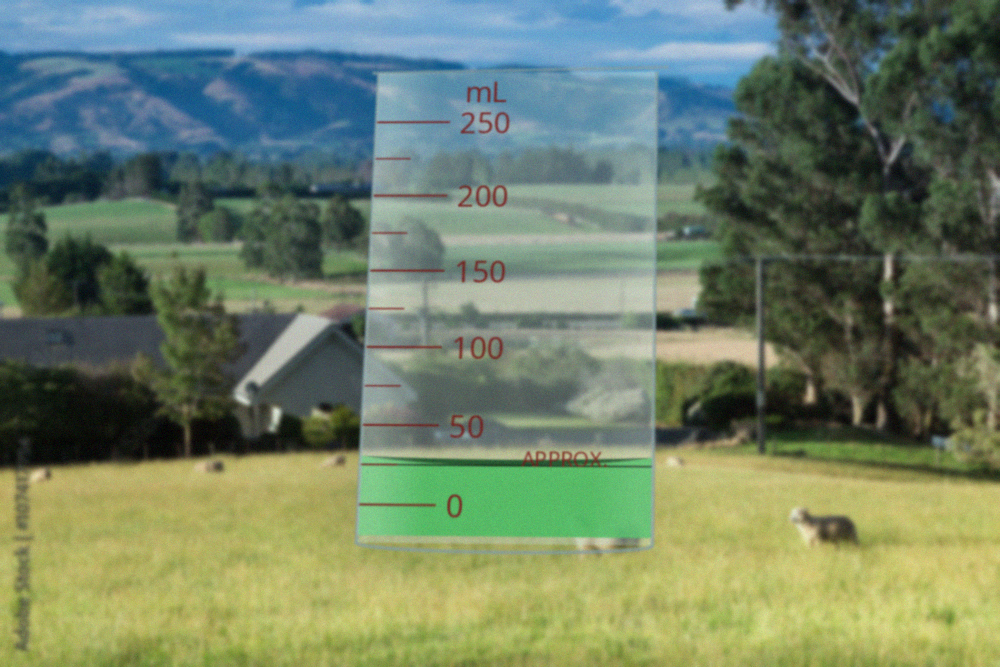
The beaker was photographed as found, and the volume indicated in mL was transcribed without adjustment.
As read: 25 mL
